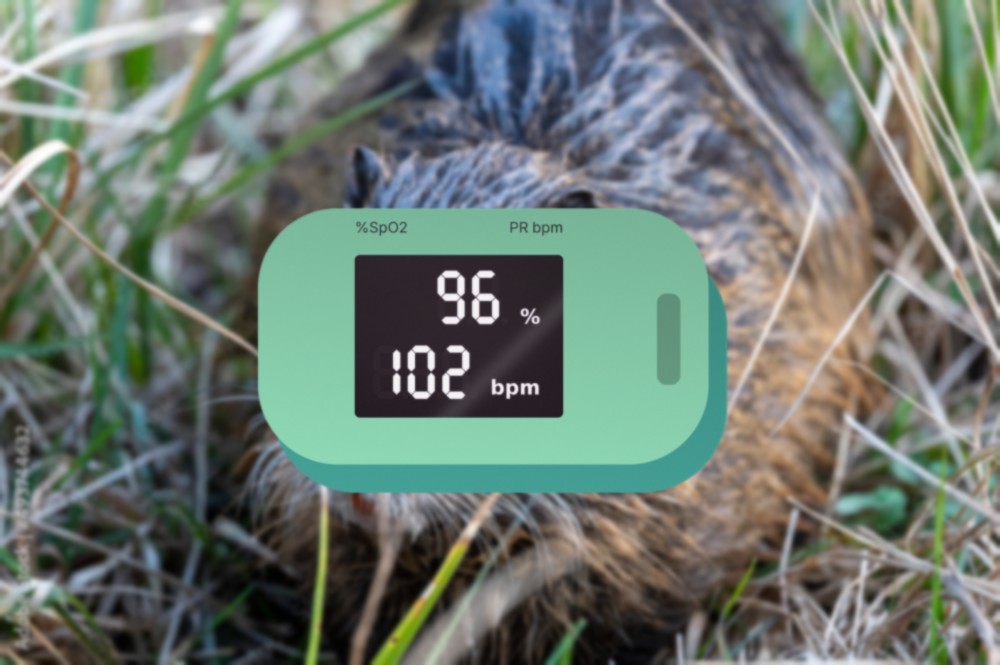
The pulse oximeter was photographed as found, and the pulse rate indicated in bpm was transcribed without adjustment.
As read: 102 bpm
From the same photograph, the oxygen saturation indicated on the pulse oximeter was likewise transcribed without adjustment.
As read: 96 %
